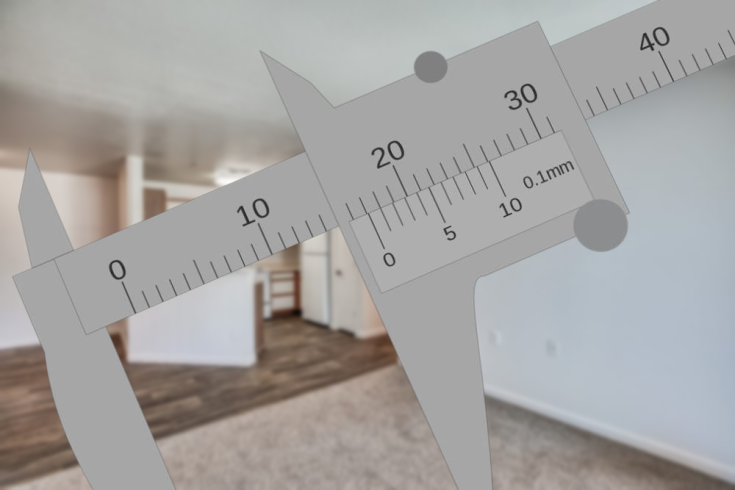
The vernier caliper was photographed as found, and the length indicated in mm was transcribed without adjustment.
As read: 17.1 mm
